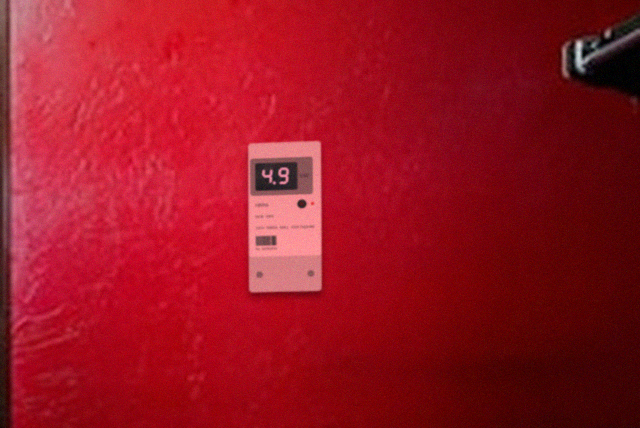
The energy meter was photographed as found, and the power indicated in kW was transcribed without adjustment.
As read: 4.9 kW
